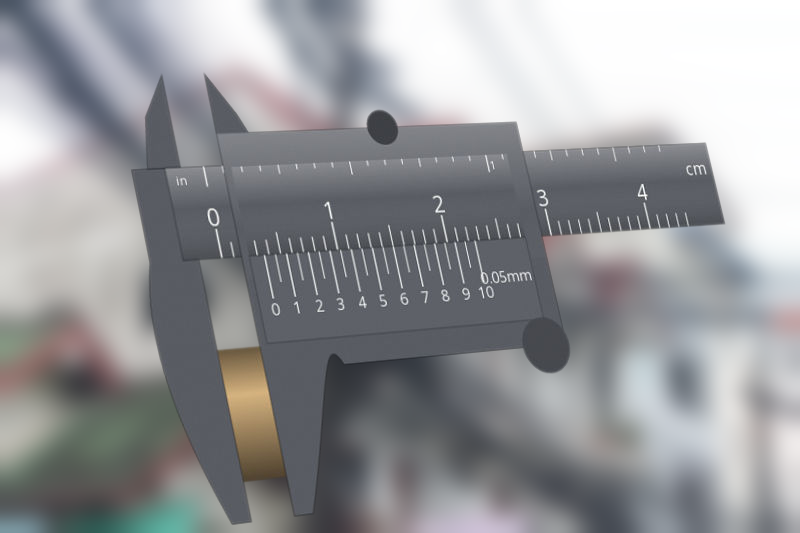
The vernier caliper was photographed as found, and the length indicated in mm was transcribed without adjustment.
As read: 3.6 mm
